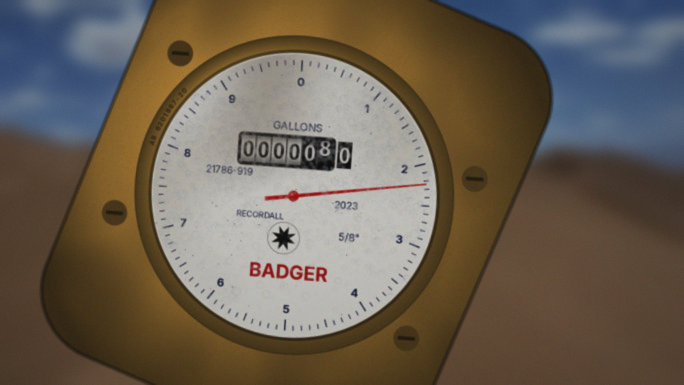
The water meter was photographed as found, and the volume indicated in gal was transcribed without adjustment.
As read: 82.2 gal
